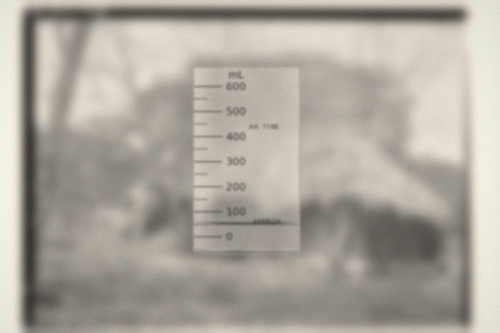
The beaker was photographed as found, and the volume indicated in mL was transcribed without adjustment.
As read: 50 mL
